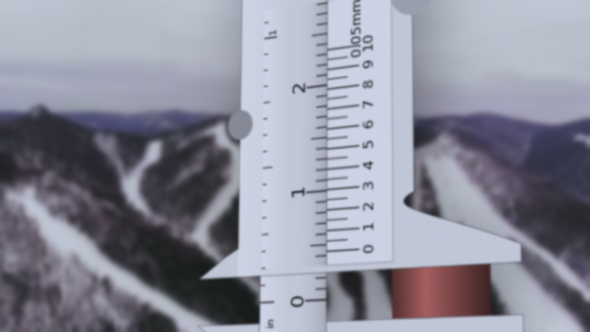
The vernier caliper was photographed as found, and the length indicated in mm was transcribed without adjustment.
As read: 4.4 mm
